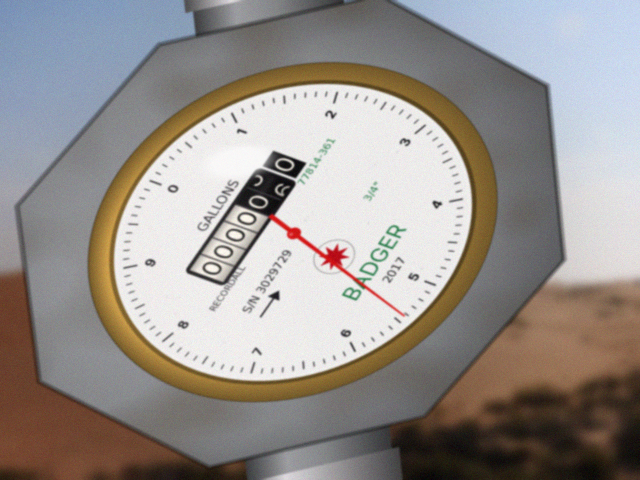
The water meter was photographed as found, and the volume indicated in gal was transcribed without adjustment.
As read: 55.4 gal
